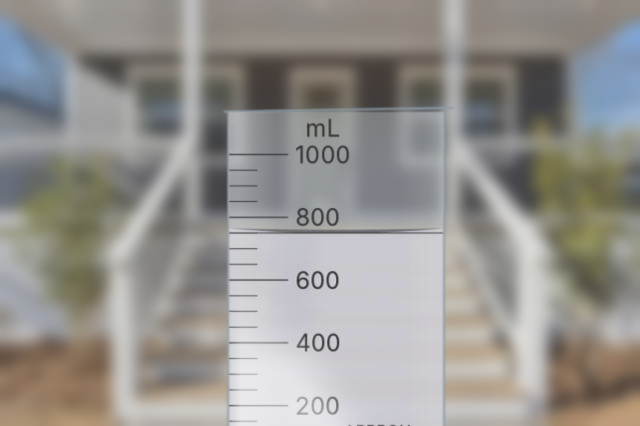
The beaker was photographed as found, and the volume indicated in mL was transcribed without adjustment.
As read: 750 mL
